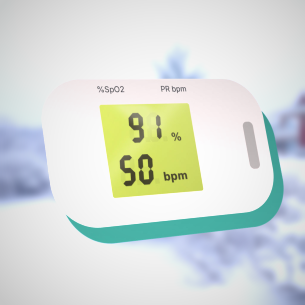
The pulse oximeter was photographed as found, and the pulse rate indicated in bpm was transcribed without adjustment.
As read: 50 bpm
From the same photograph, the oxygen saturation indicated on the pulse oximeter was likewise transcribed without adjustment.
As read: 91 %
